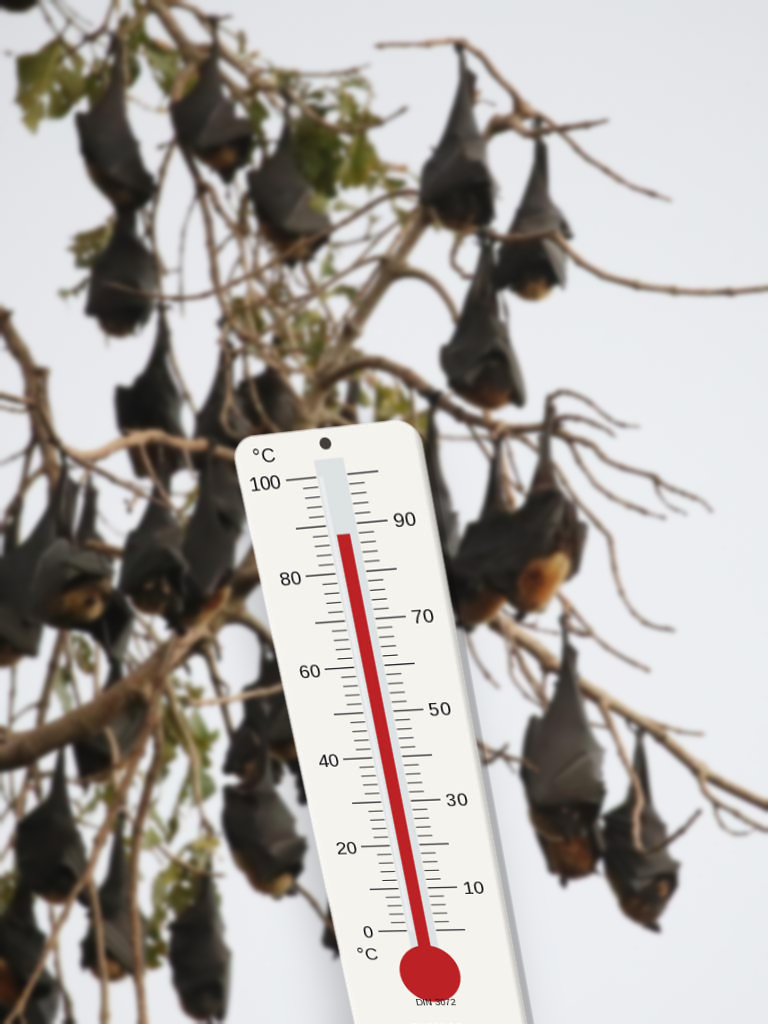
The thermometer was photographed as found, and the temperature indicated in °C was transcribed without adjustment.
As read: 88 °C
